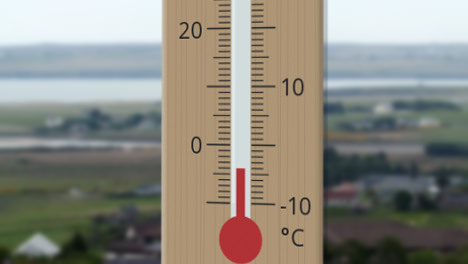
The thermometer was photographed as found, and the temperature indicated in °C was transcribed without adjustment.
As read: -4 °C
